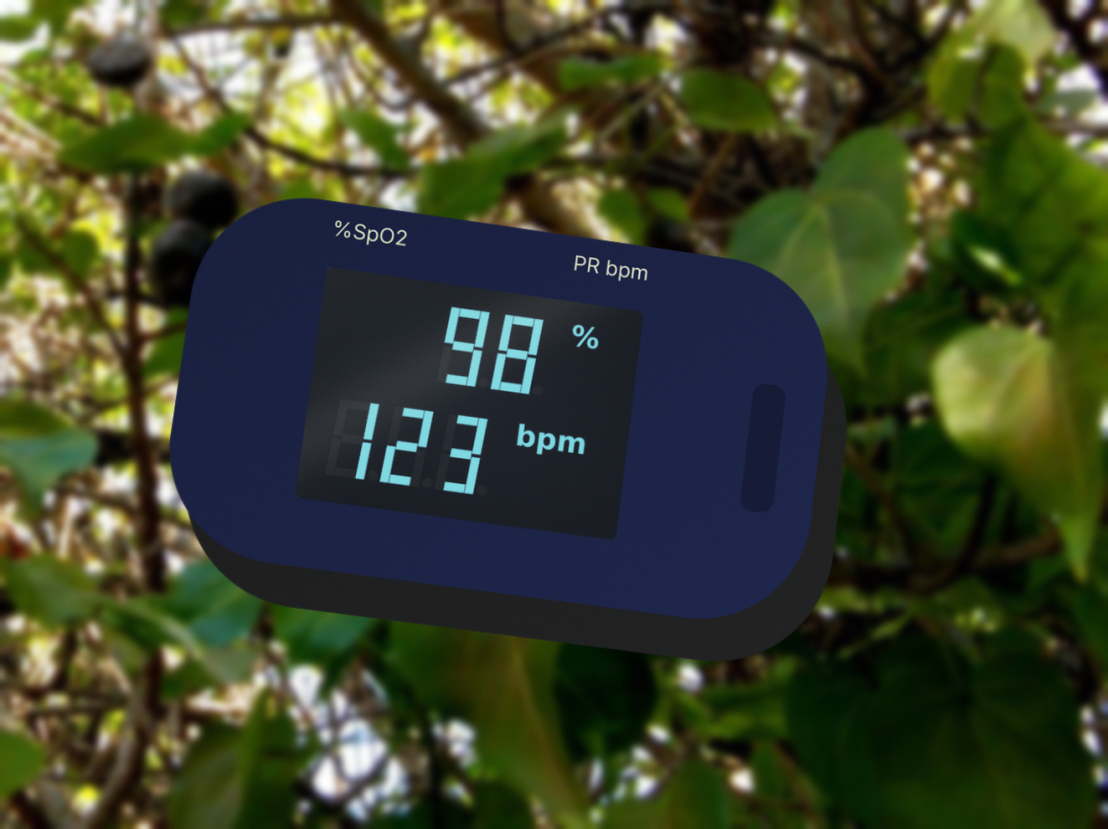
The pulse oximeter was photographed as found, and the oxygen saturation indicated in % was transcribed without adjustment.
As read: 98 %
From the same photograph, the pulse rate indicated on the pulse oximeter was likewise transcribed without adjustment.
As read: 123 bpm
